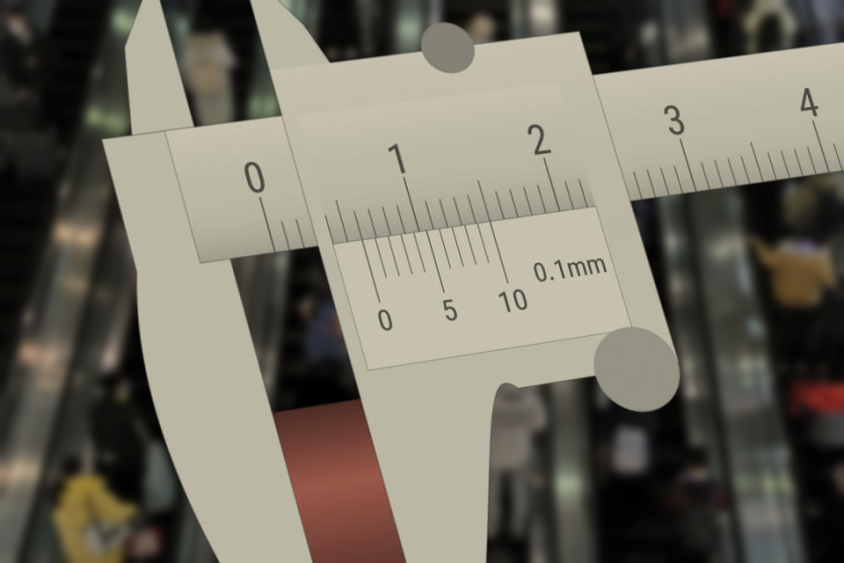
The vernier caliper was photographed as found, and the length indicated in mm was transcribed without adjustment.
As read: 6.0 mm
